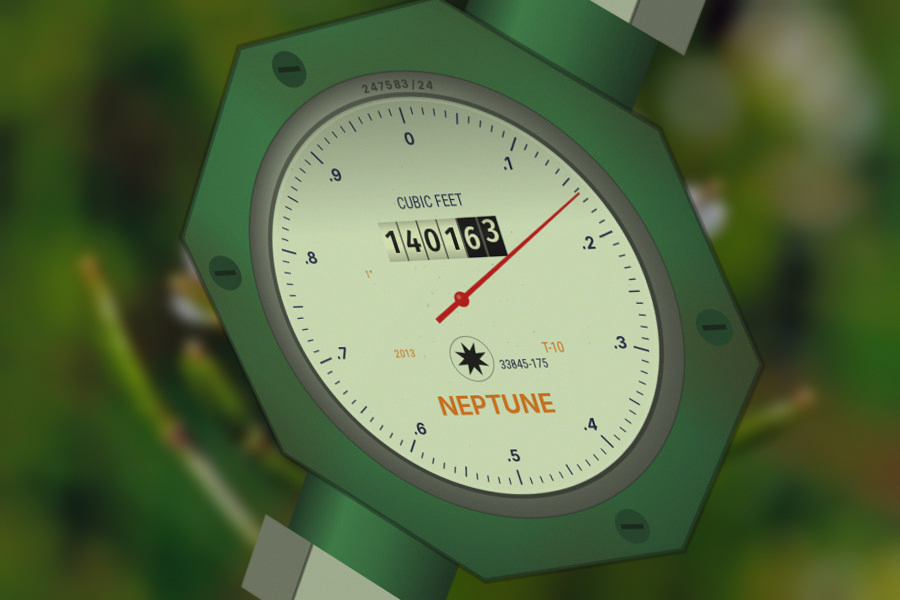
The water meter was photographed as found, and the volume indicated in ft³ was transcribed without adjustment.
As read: 140163.16 ft³
